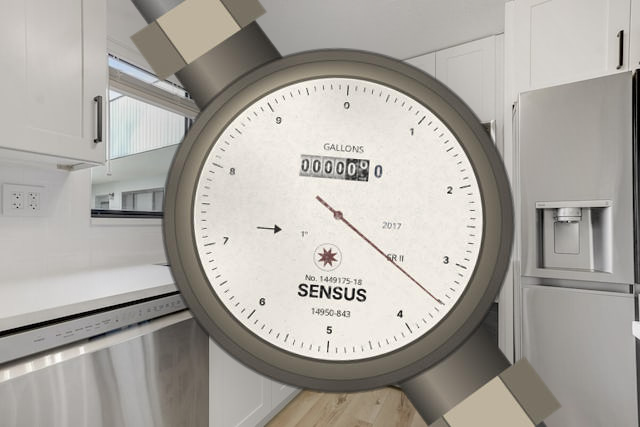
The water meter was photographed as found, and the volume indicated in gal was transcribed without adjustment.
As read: 63.5 gal
